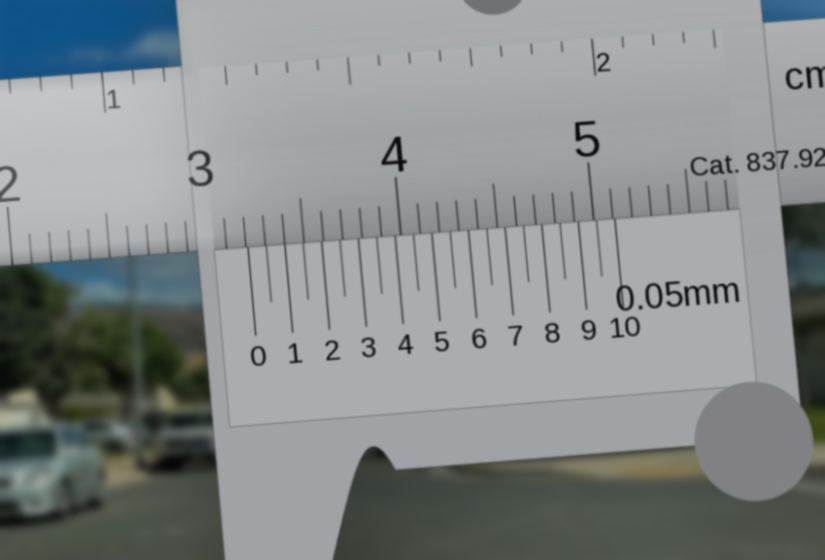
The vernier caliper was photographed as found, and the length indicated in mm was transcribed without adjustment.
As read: 32.1 mm
